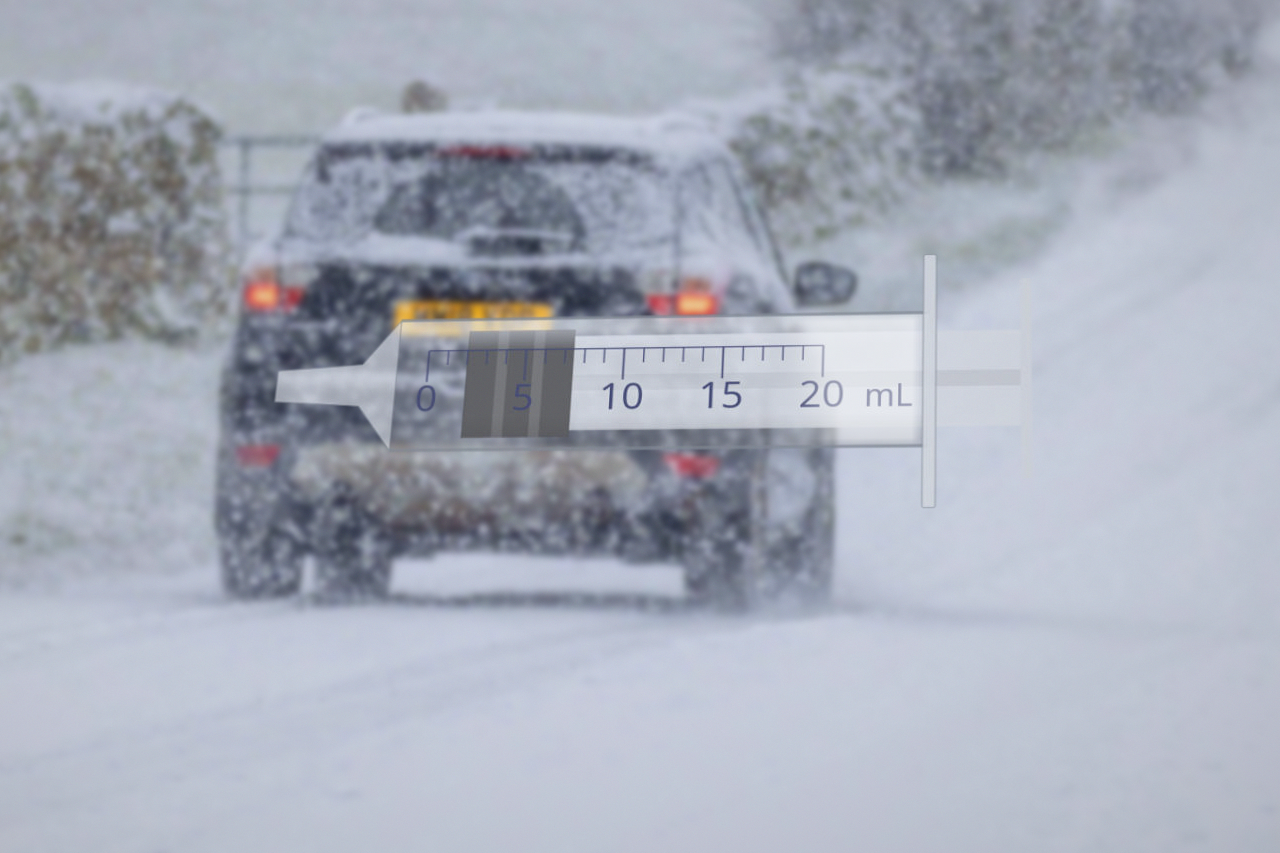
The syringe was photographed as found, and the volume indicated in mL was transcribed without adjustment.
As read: 2 mL
